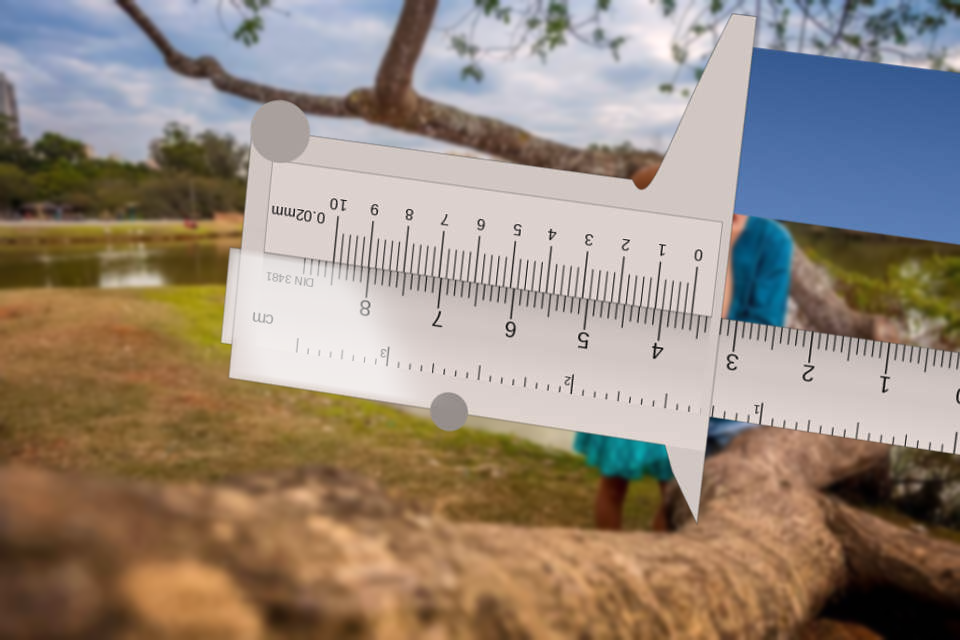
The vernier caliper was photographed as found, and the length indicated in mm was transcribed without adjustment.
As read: 36.0 mm
